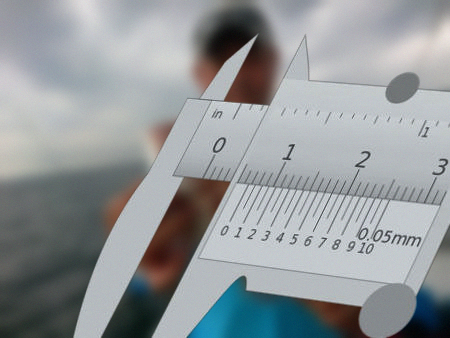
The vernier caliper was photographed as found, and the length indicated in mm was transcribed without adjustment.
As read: 6.6 mm
